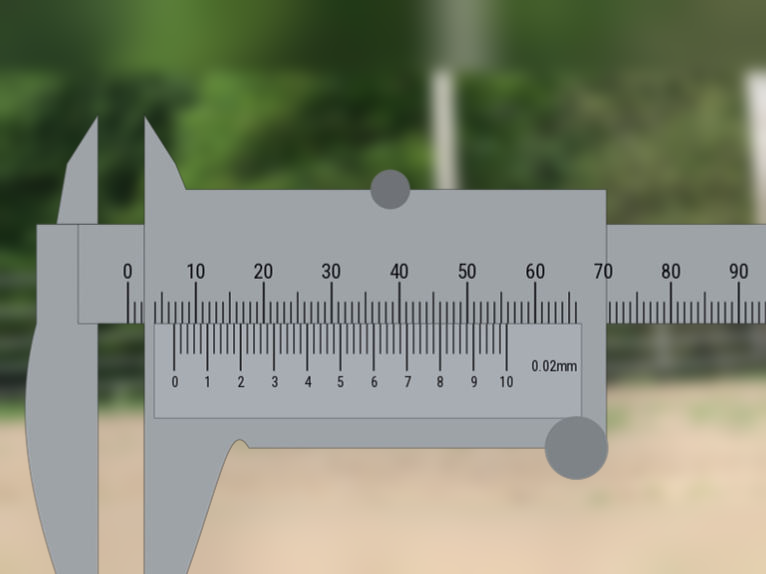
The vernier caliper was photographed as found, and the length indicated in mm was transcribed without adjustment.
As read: 6.8 mm
